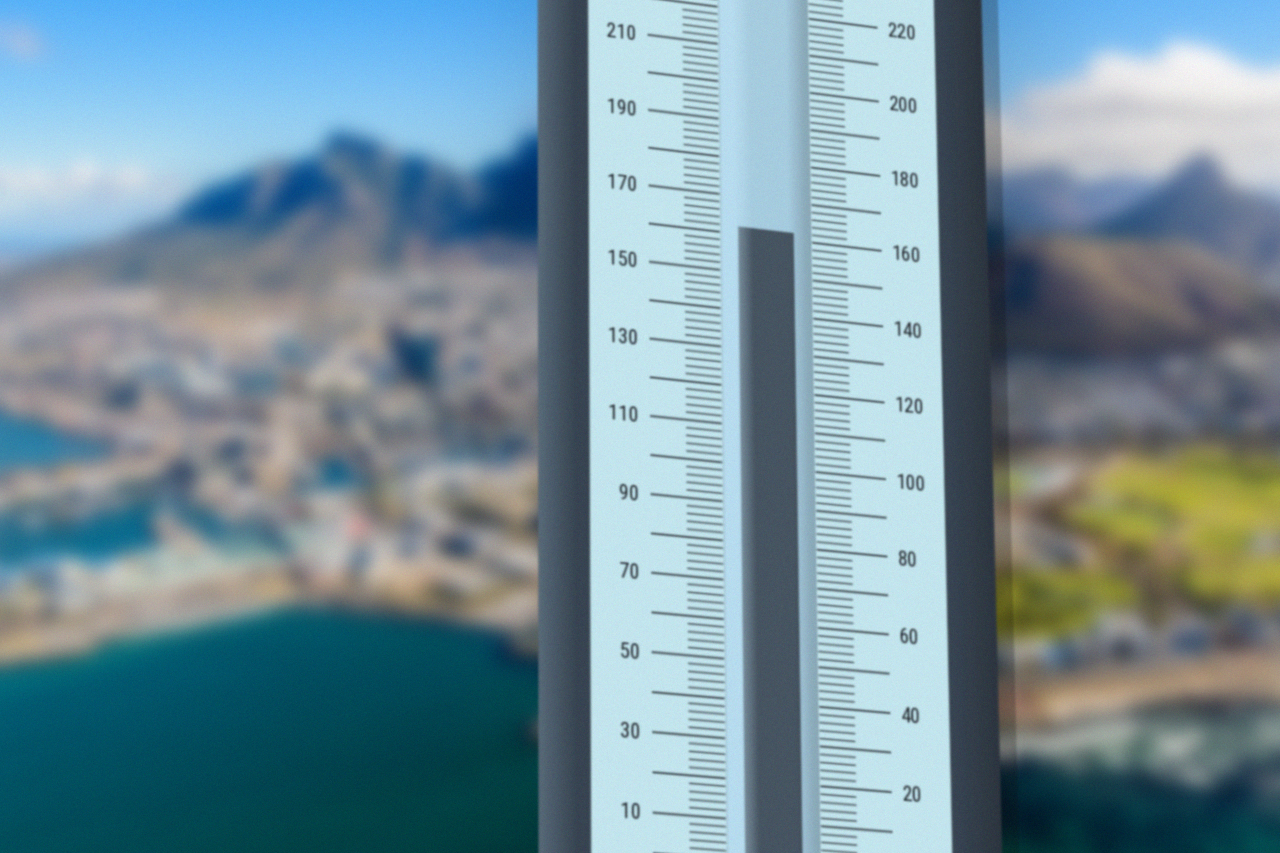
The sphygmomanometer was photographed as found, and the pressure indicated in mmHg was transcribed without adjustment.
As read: 162 mmHg
